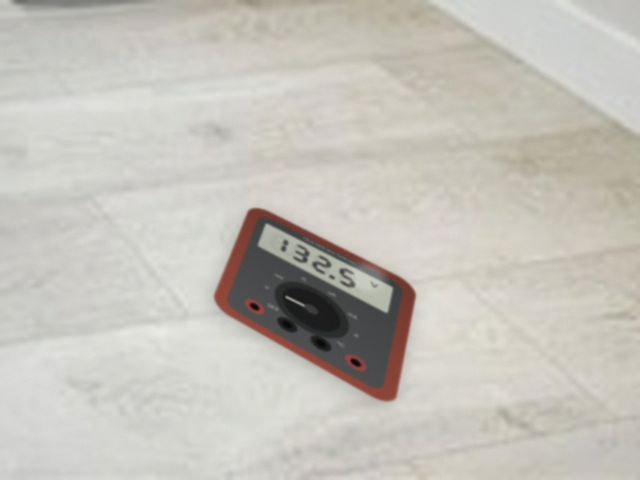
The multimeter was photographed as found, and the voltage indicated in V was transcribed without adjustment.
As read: 132.5 V
